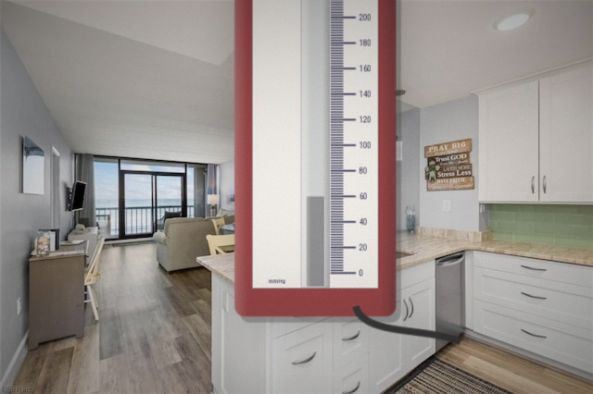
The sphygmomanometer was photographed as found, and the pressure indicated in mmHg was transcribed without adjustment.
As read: 60 mmHg
